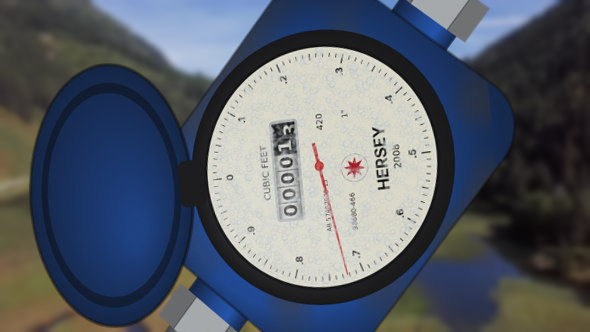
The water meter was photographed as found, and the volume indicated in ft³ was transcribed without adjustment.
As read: 12.72 ft³
